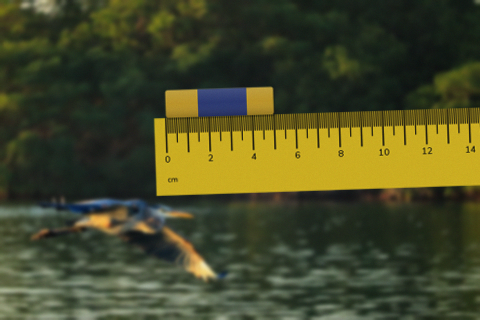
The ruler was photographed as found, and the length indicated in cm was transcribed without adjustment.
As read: 5 cm
